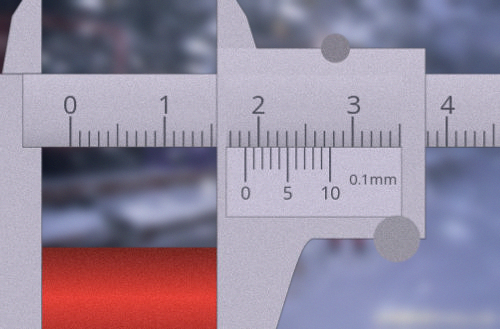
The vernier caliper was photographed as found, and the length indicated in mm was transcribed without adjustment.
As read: 18.6 mm
